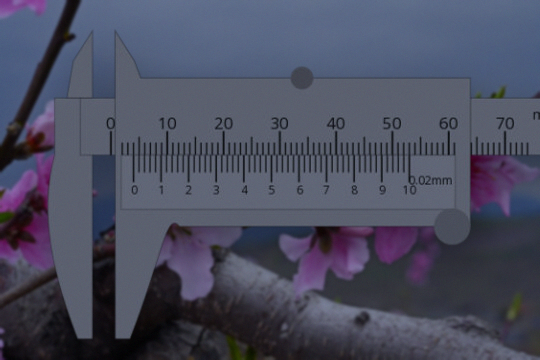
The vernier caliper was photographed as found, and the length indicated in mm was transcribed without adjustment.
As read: 4.0 mm
